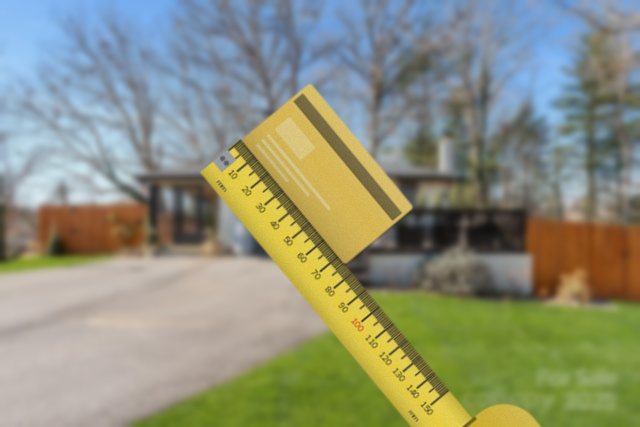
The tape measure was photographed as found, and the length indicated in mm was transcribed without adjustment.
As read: 75 mm
